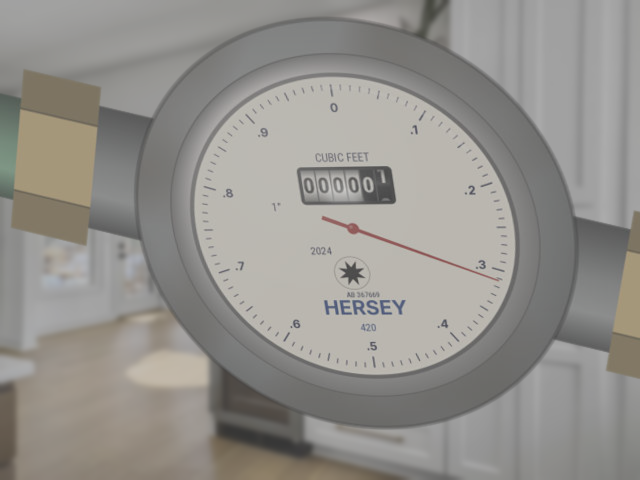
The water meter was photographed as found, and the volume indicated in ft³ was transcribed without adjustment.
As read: 1.31 ft³
